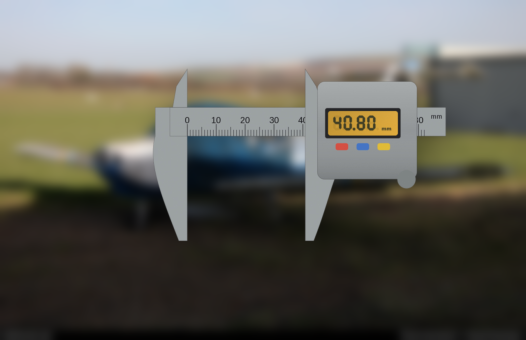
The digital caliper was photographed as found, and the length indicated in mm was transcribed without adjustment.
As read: 40.80 mm
